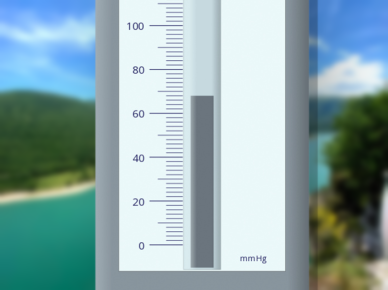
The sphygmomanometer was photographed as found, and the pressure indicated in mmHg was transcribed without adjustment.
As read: 68 mmHg
